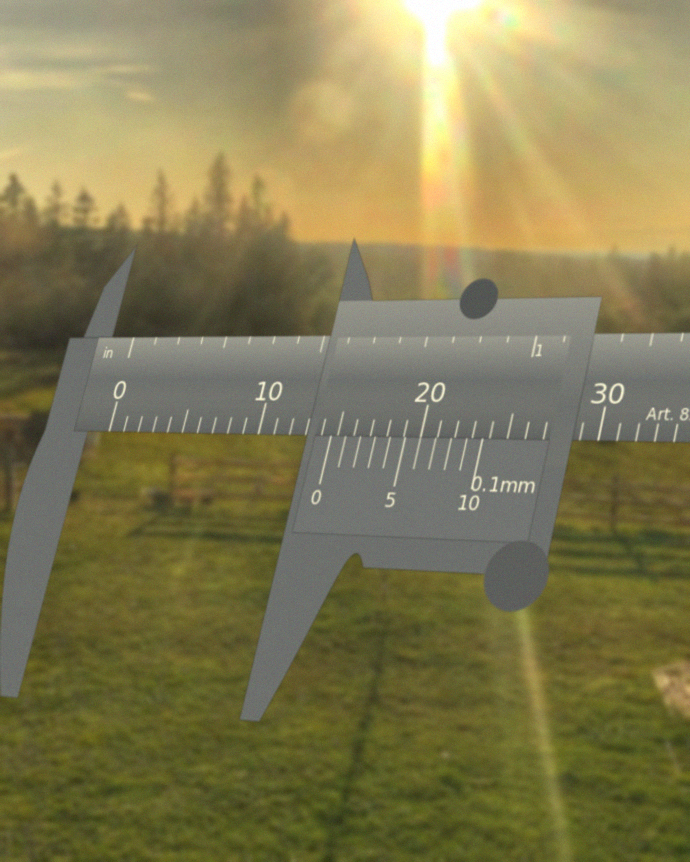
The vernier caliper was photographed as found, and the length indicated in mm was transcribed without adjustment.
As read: 14.6 mm
